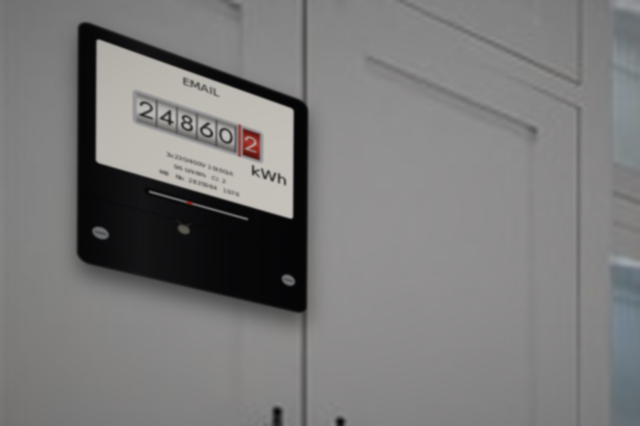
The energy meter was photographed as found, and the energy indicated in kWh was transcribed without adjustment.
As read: 24860.2 kWh
